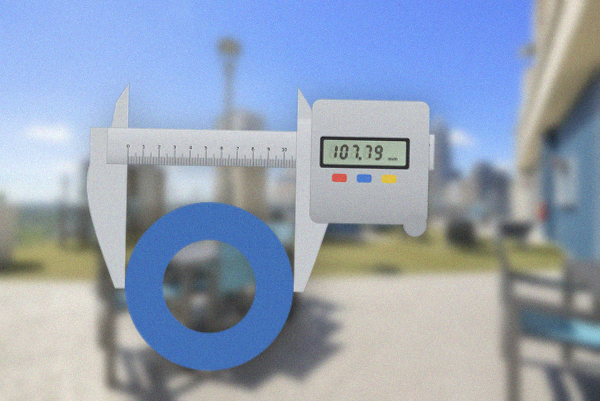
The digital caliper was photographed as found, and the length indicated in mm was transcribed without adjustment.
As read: 107.79 mm
